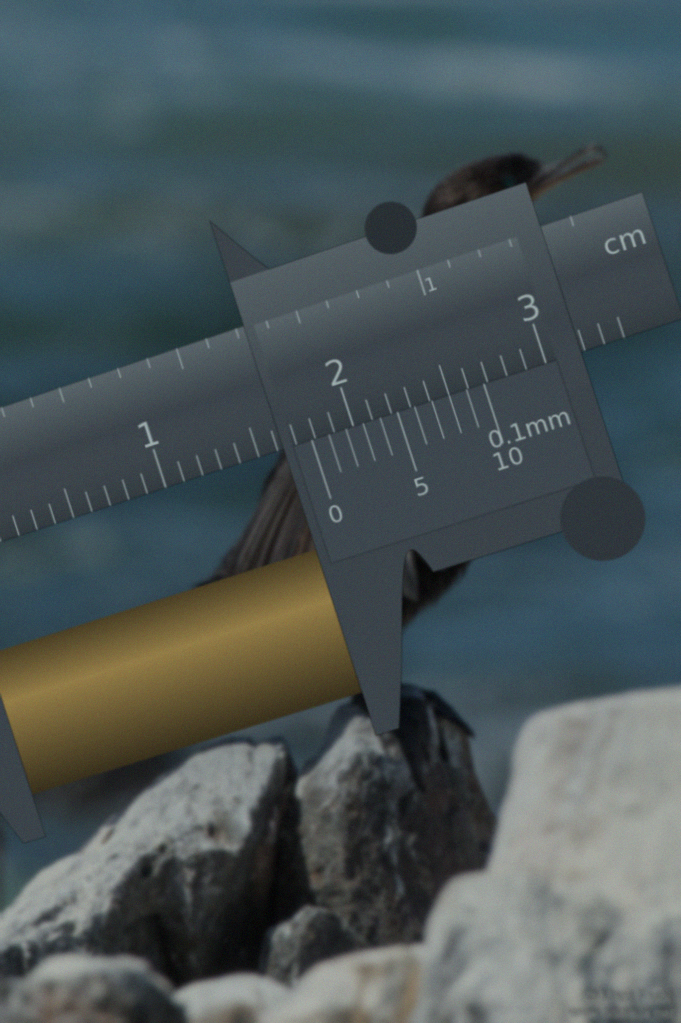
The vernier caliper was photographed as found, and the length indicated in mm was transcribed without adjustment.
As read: 17.8 mm
